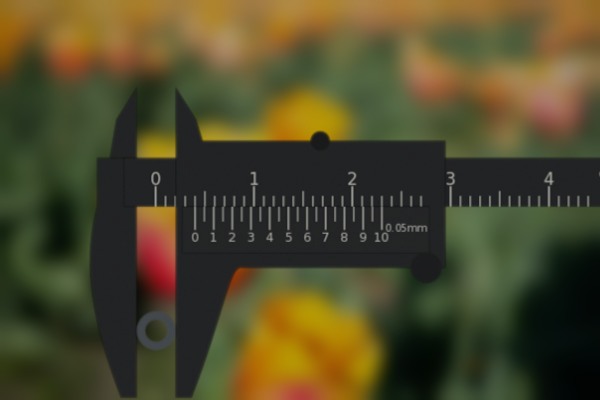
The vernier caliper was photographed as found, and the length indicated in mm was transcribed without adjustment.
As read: 4.0 mm
